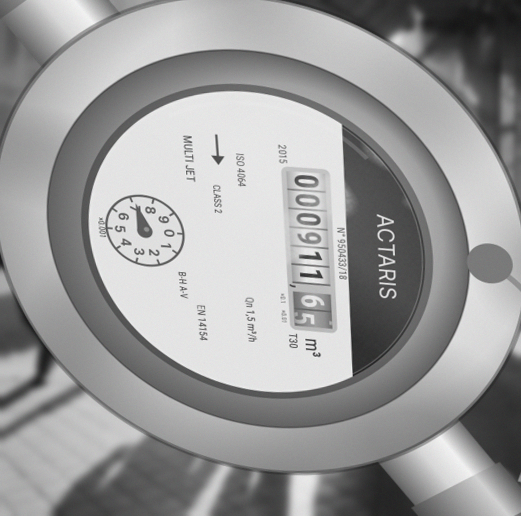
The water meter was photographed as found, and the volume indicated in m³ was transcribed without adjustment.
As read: 911.647 m³
